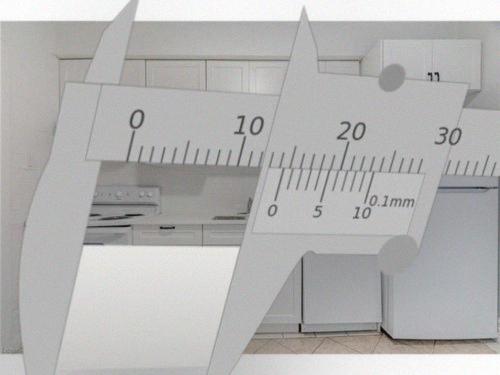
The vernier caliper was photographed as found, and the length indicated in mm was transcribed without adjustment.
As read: 14.4 mm
